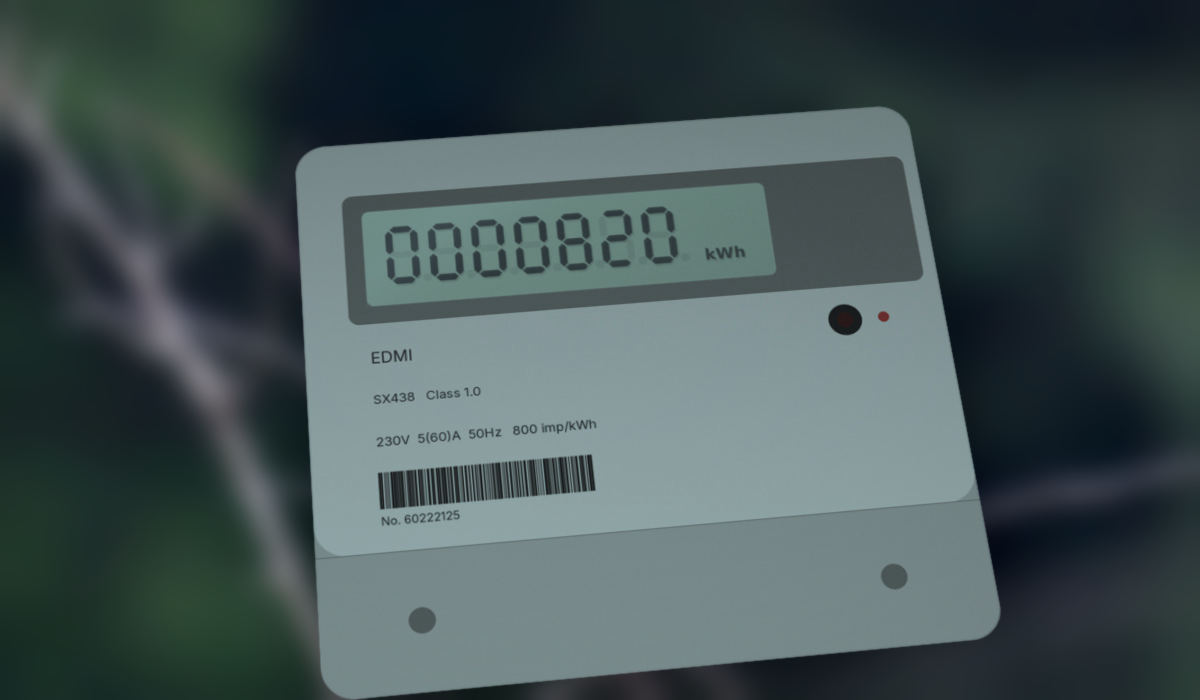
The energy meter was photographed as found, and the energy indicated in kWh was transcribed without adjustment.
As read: 820 kWh
